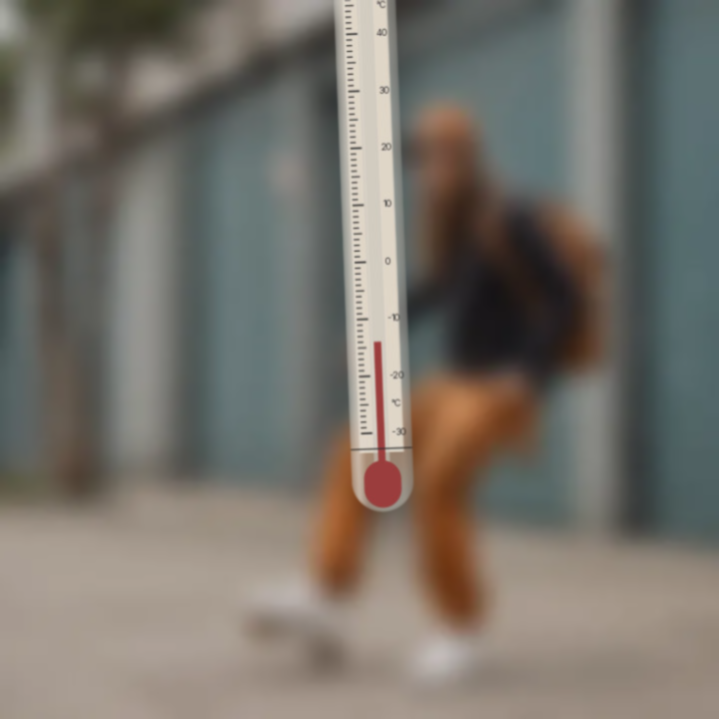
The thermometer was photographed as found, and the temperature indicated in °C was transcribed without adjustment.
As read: -14 °C
